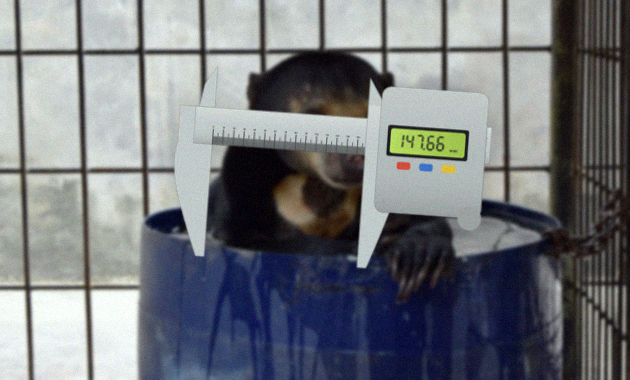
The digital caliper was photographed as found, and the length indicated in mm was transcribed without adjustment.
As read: 147.66 mm
